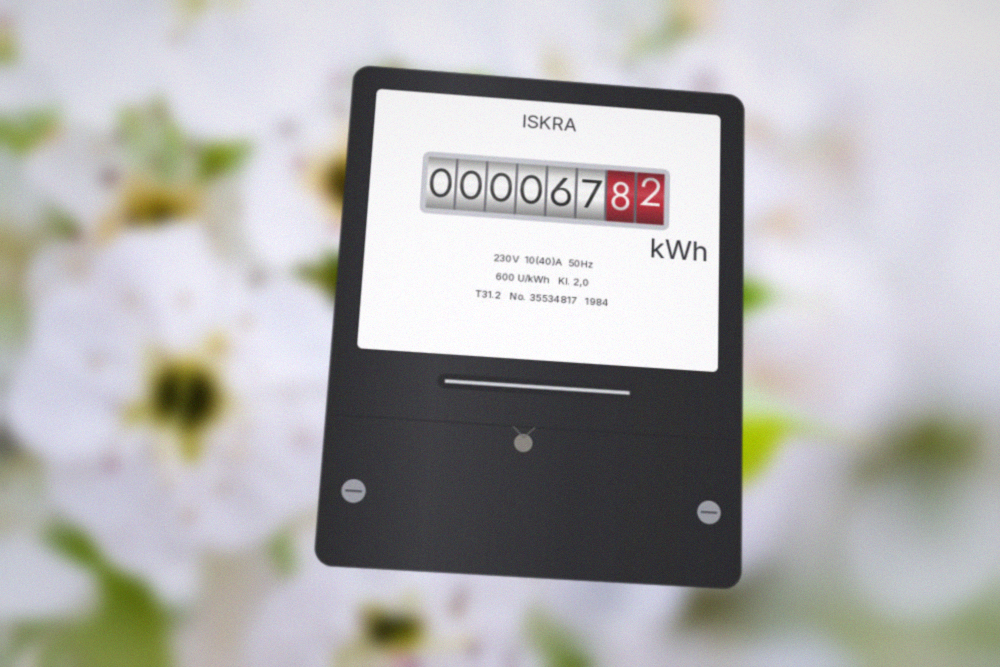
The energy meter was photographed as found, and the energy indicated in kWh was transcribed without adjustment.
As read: 67.82 kWh
